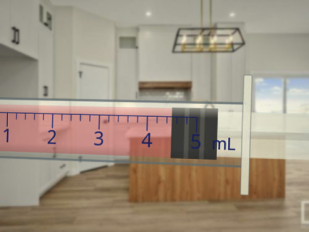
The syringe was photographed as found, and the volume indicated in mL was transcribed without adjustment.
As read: 4.5 mL
